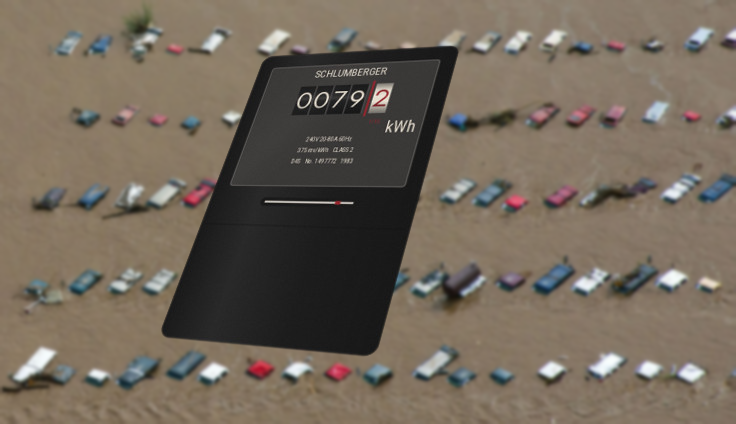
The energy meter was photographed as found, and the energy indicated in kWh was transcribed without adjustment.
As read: 79.2 kWh
